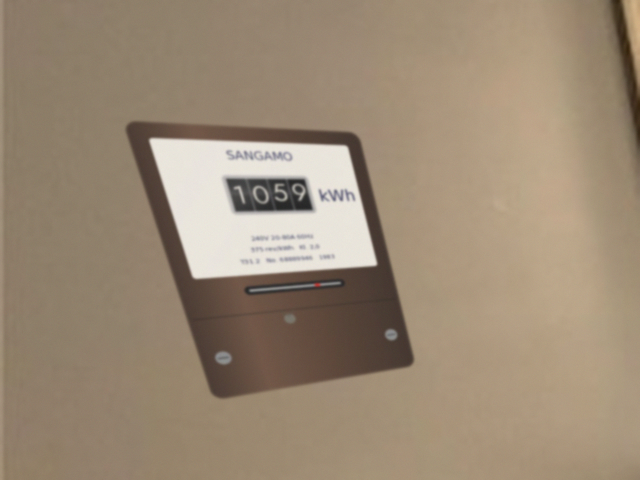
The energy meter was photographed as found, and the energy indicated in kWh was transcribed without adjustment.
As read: 1059 kWh
